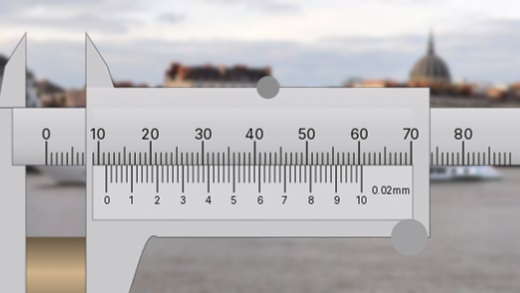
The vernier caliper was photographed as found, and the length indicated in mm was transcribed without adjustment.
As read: 11.5 mm
